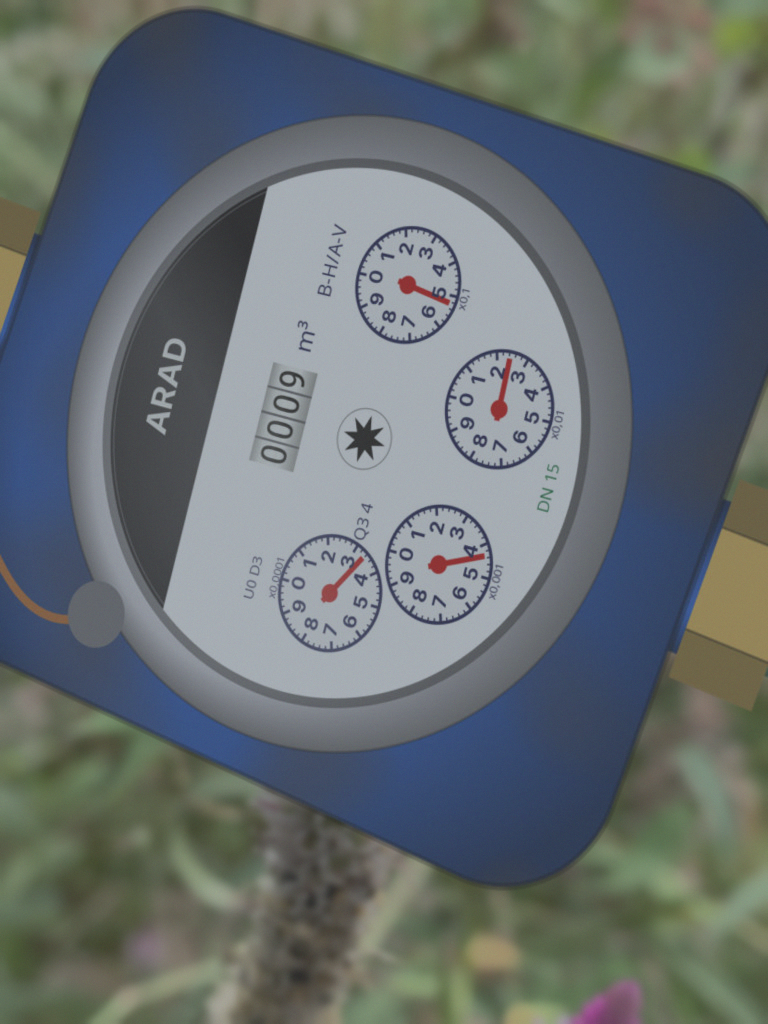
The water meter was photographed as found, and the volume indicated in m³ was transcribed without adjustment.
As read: 9.5243 m³
